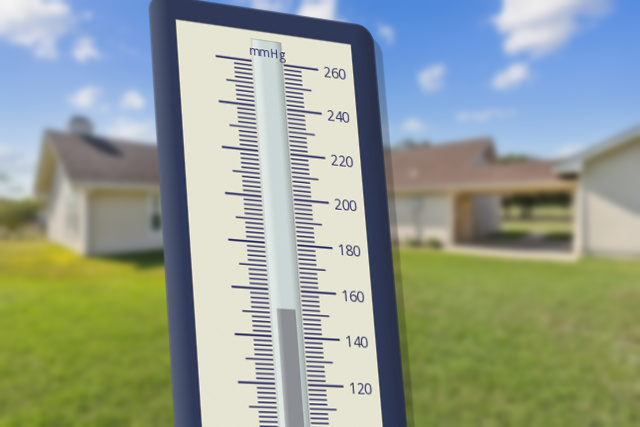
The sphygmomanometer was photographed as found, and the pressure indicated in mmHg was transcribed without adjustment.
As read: 152 mmHg
